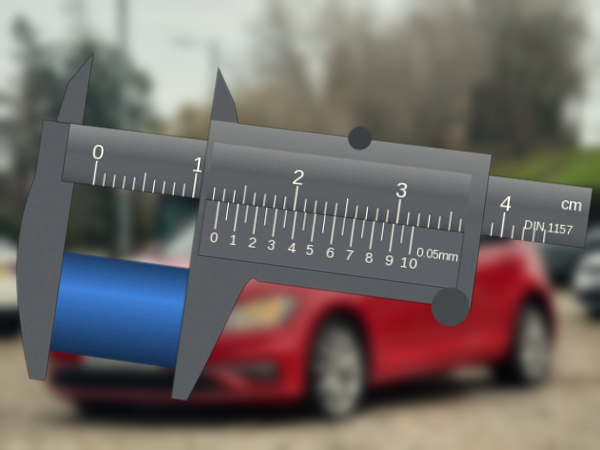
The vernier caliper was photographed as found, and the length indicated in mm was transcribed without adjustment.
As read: 12.6 mm
